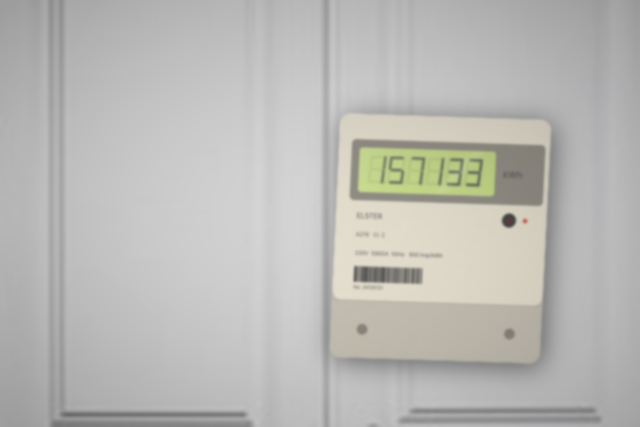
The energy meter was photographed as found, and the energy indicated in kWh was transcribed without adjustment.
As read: 157133 kWh
